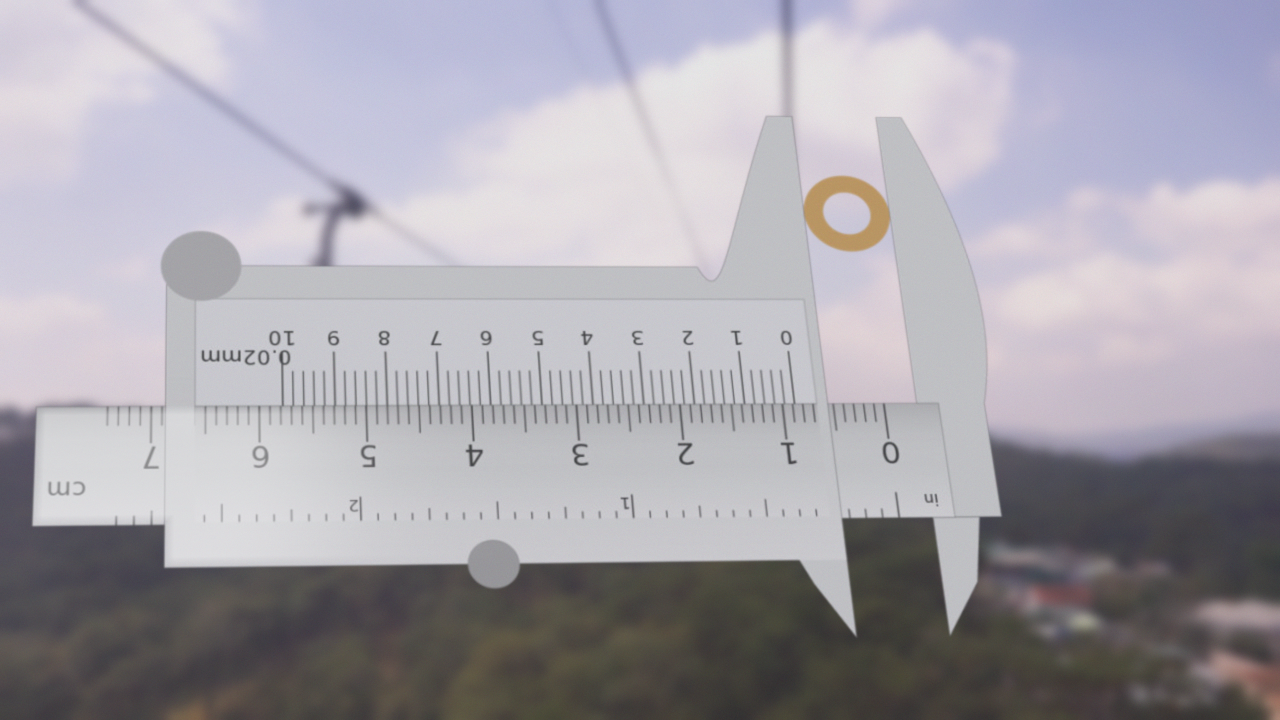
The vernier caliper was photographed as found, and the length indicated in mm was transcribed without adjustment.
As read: 8.8 mm
